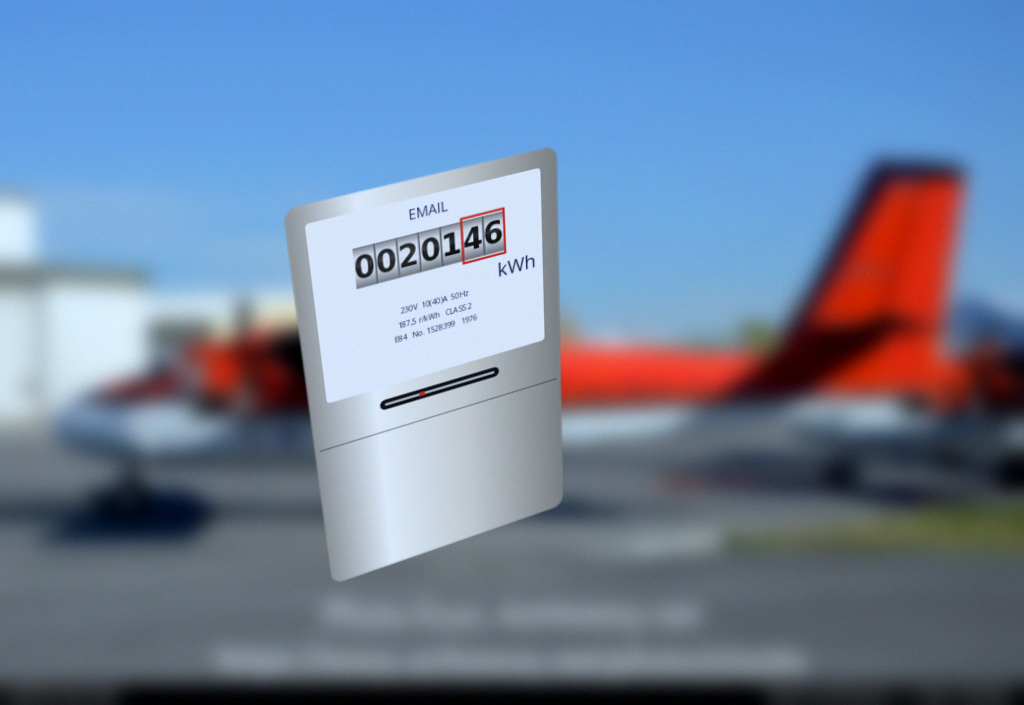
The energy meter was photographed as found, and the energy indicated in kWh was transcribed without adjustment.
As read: 201.46 kWh
